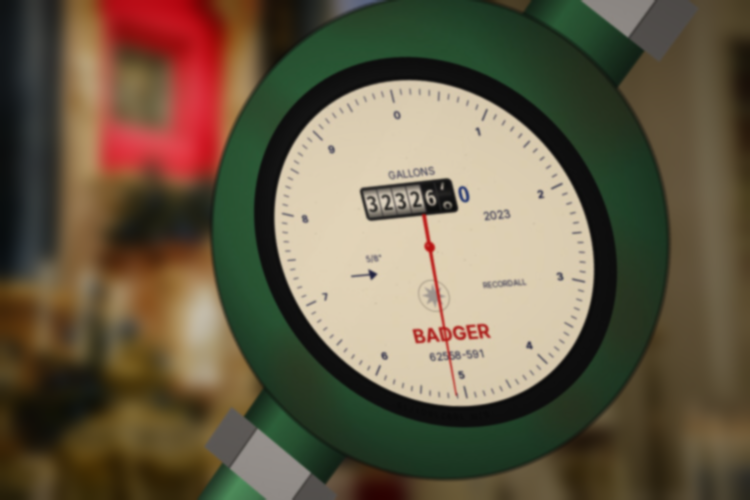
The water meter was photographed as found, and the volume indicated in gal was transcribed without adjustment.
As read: 3232675.1 gal
